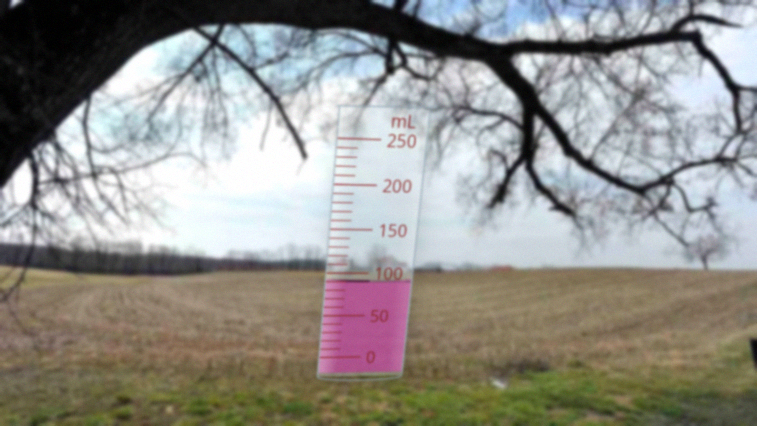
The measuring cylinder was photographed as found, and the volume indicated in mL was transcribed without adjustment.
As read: 90 mL
